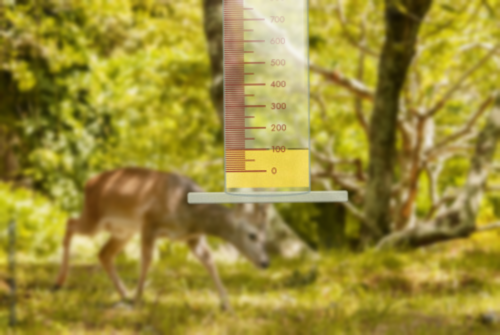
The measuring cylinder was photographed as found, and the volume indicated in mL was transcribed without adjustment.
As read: 100 mL
